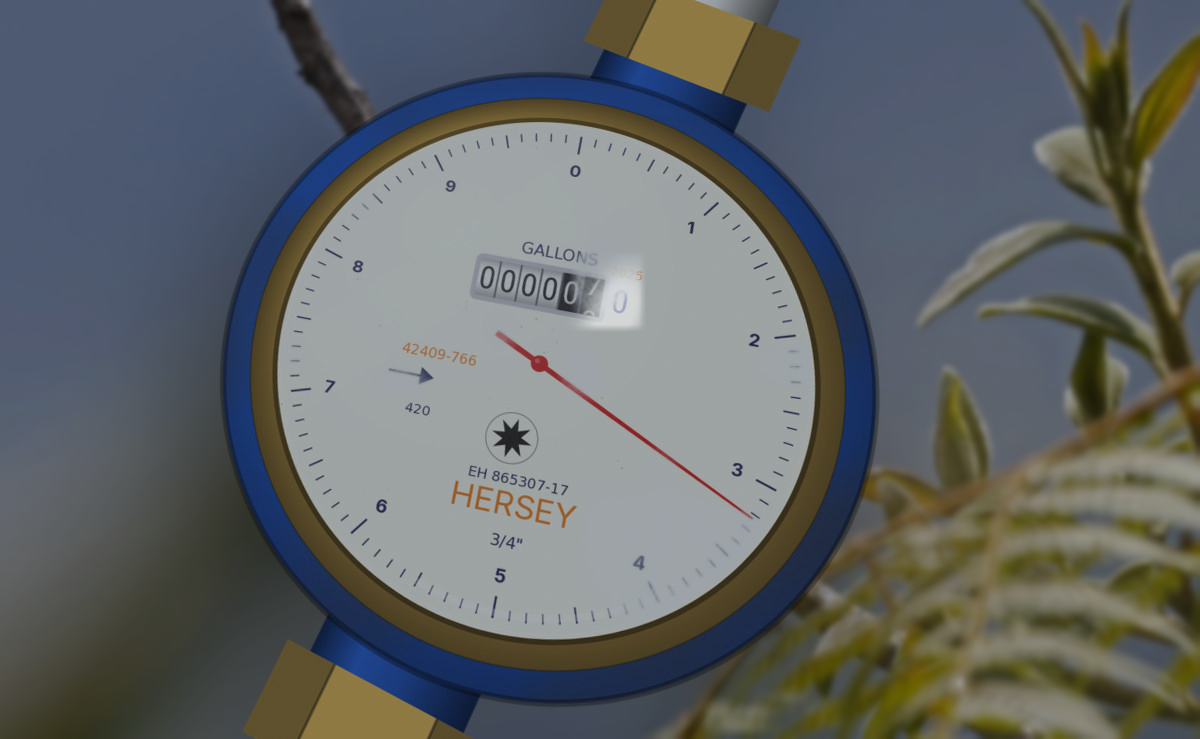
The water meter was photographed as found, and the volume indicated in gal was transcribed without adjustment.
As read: 73.2 gal
